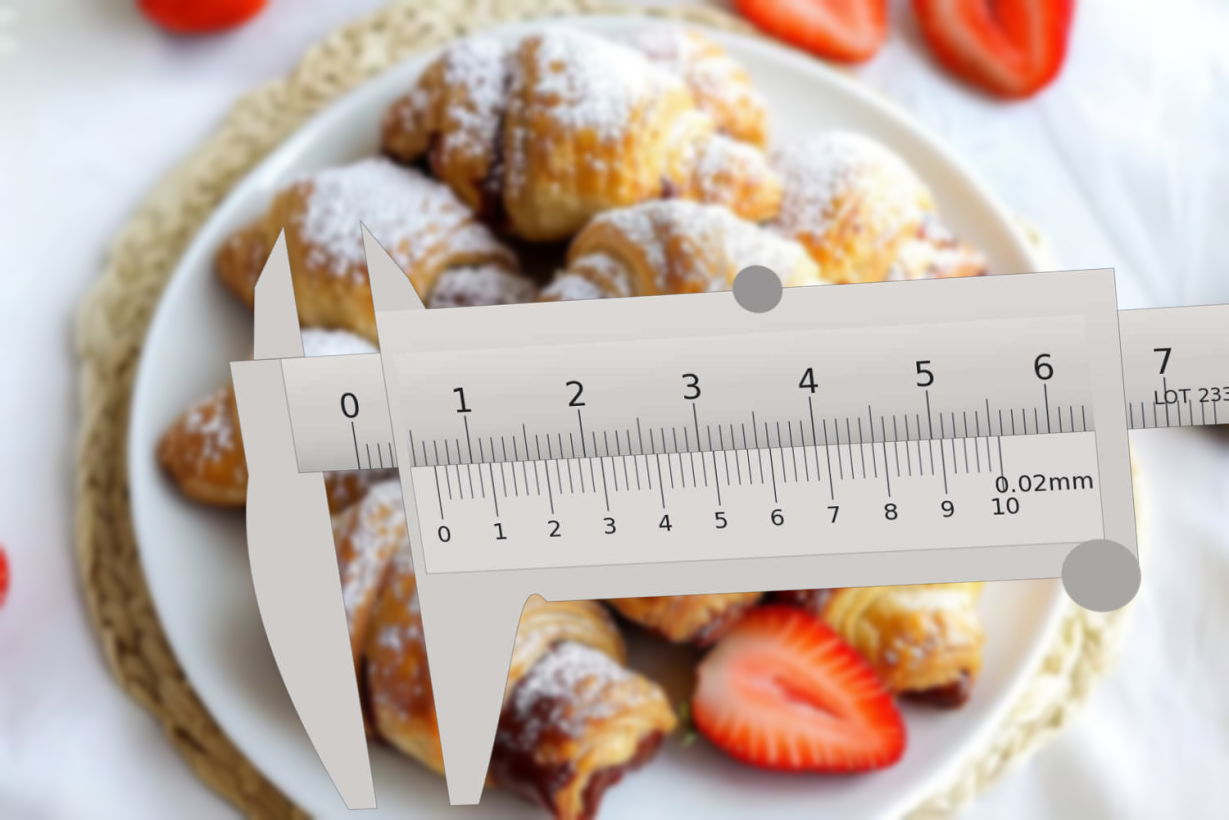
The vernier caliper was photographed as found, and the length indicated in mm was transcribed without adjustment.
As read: 6.7 mm
